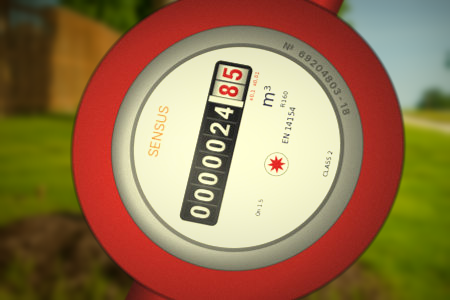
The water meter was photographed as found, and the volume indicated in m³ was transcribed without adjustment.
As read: 24.85 m³
